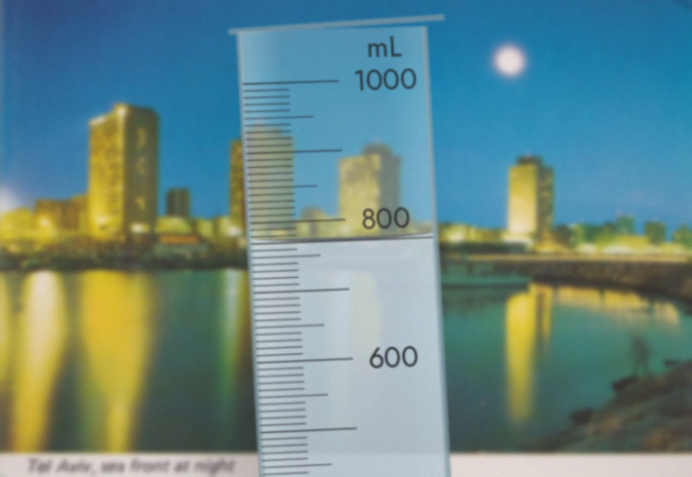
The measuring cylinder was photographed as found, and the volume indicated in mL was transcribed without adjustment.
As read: 770 mL
